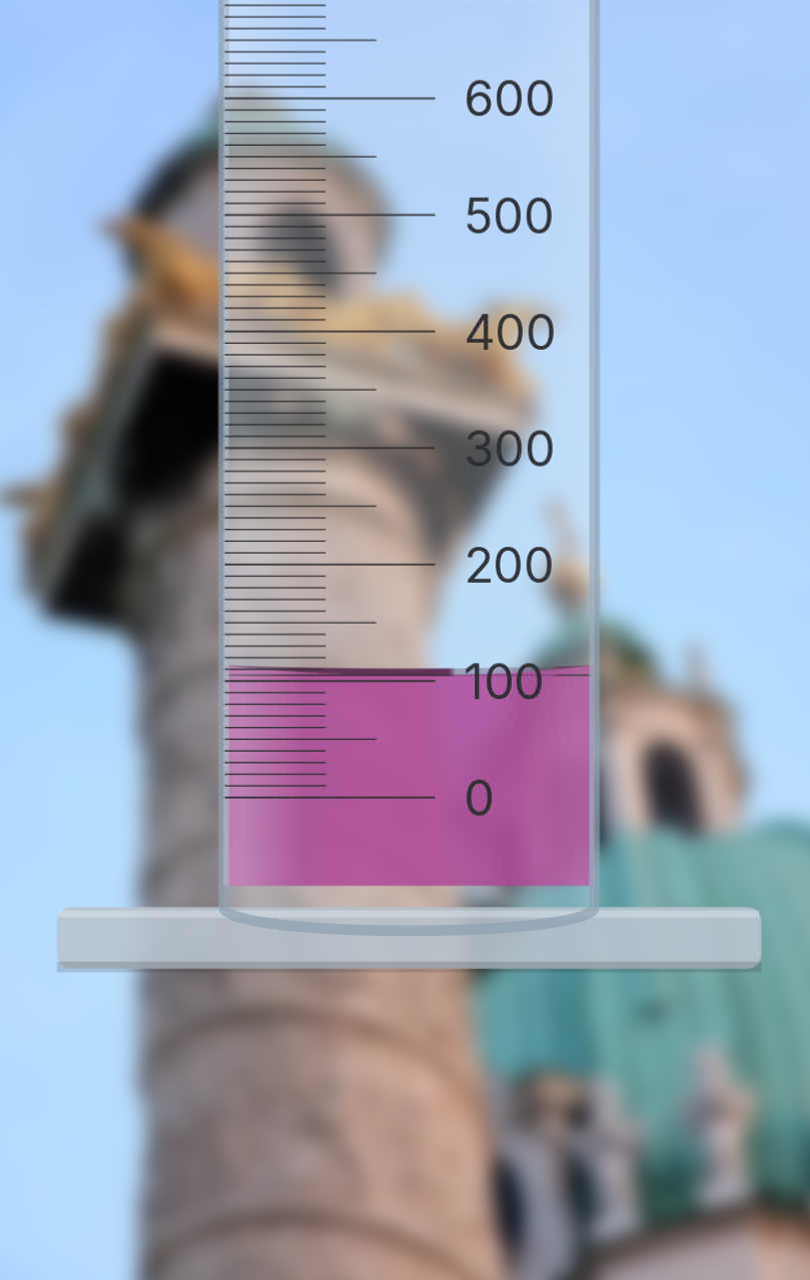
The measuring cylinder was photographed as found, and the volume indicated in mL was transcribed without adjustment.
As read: 105 mL
